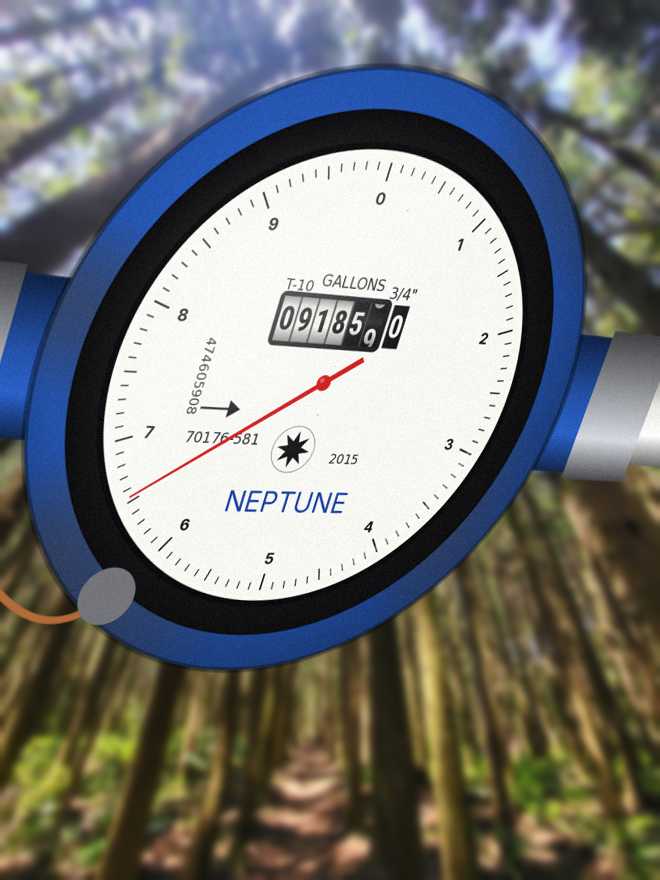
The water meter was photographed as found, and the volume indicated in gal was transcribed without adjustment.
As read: 918586.5 gal
